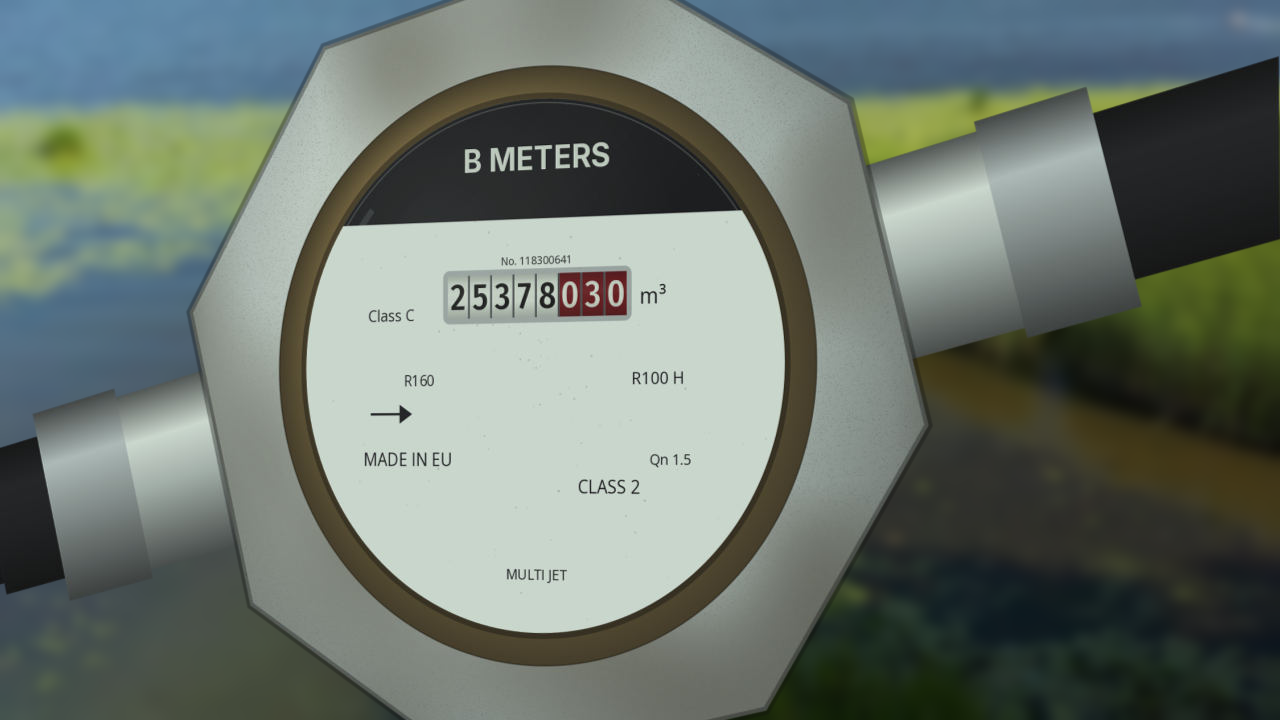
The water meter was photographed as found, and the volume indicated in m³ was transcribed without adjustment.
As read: 25378.030 m³
